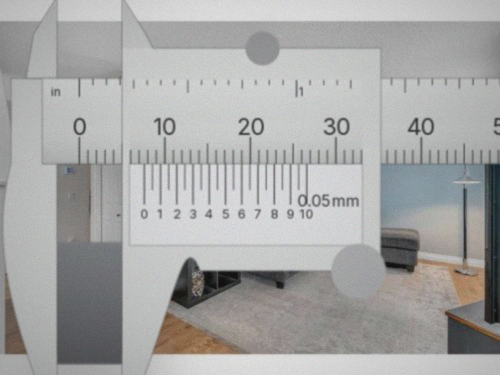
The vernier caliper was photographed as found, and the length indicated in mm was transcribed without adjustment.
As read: 7.6 mm
